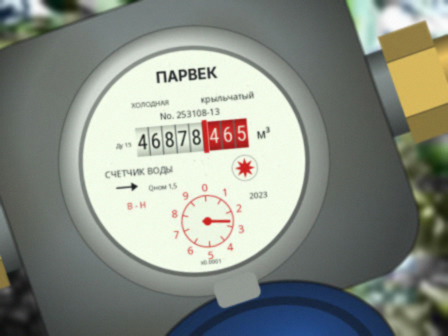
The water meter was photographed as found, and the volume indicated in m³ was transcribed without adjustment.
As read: 46878.4652 m³
